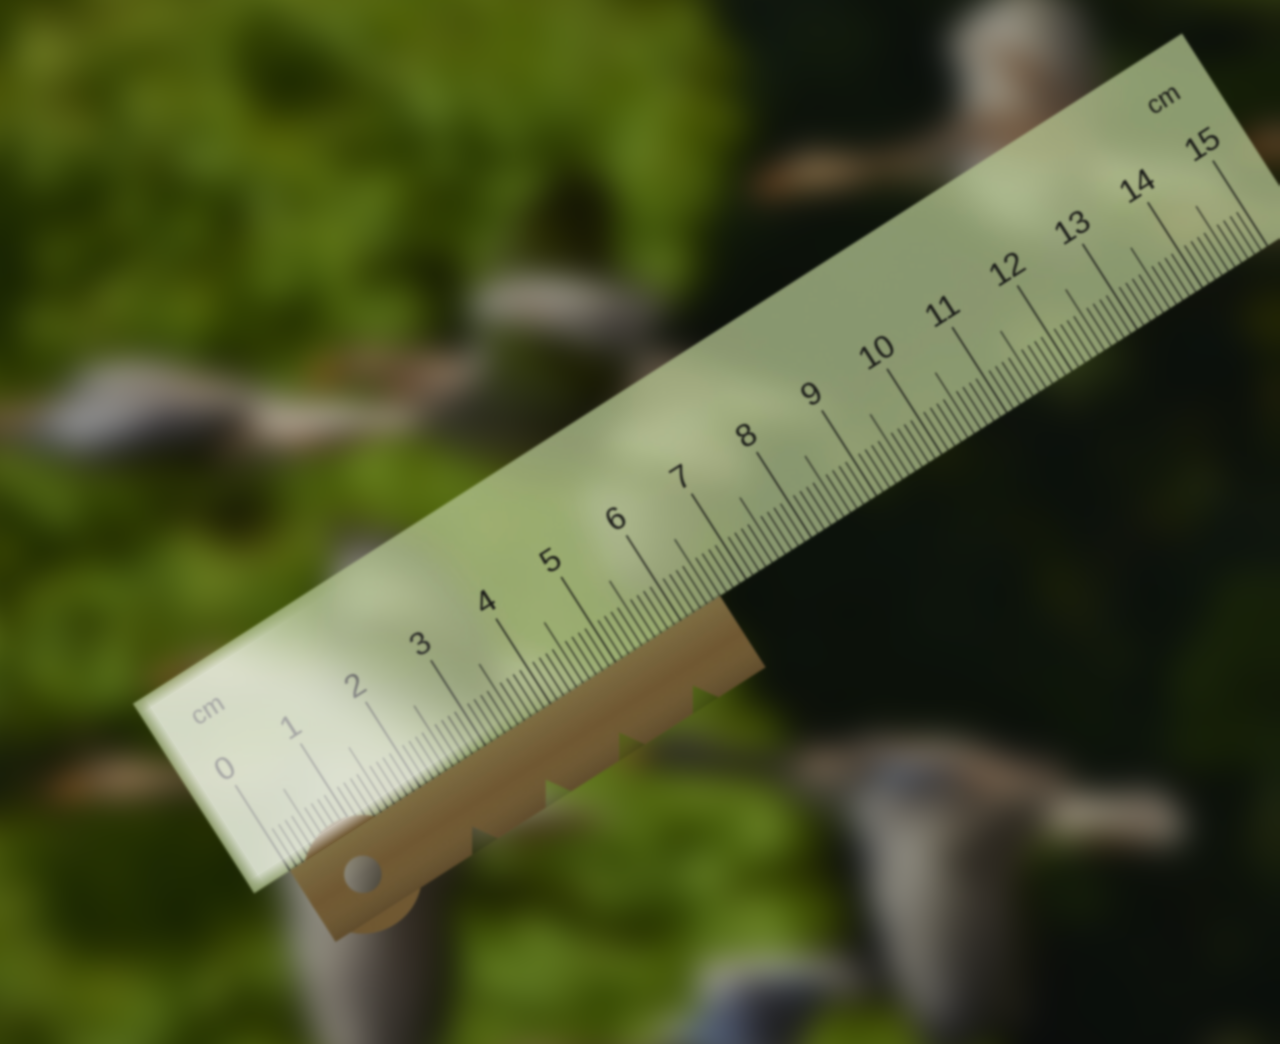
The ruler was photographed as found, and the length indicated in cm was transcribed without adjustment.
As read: 6.6 cm
